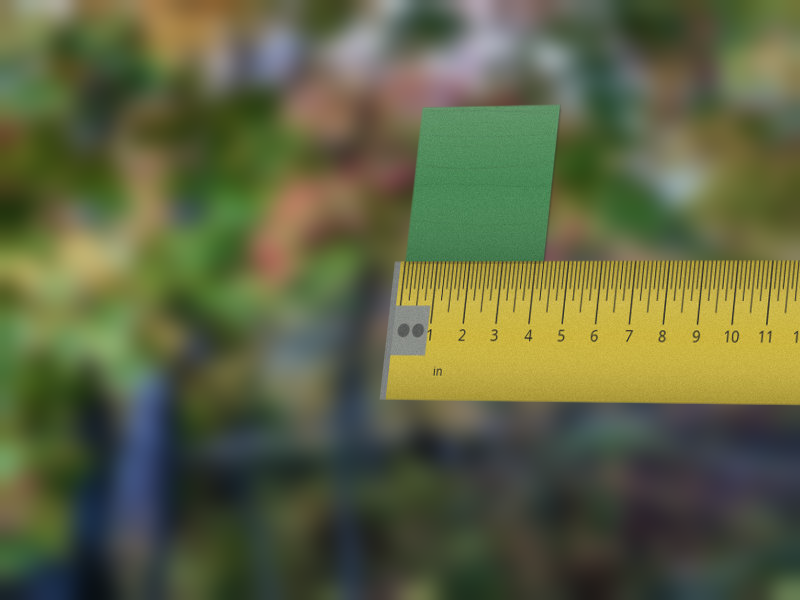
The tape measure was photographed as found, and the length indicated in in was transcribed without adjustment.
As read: 4.25 in
